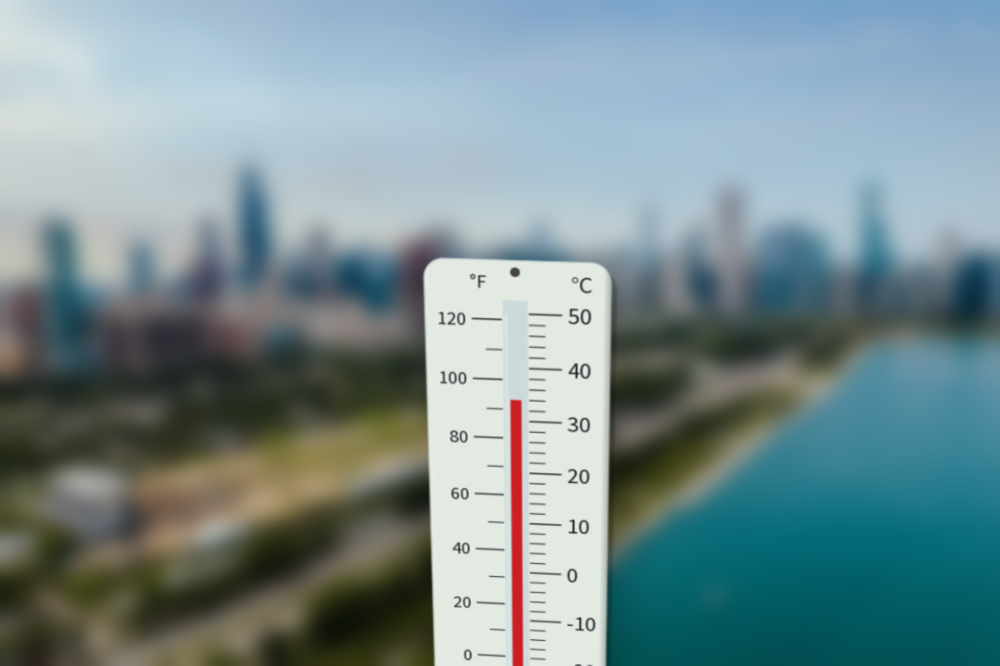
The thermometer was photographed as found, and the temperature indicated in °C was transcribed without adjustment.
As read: 34 °C
